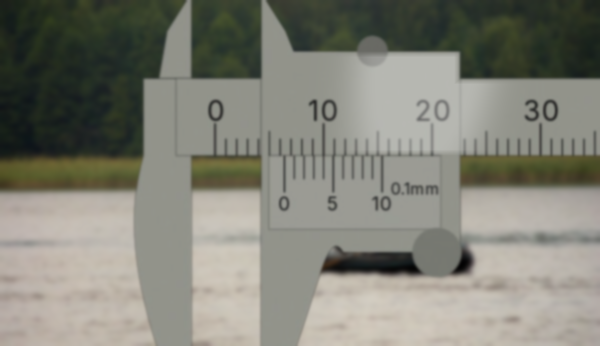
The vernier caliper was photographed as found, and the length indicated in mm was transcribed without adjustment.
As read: 6.4 mm
